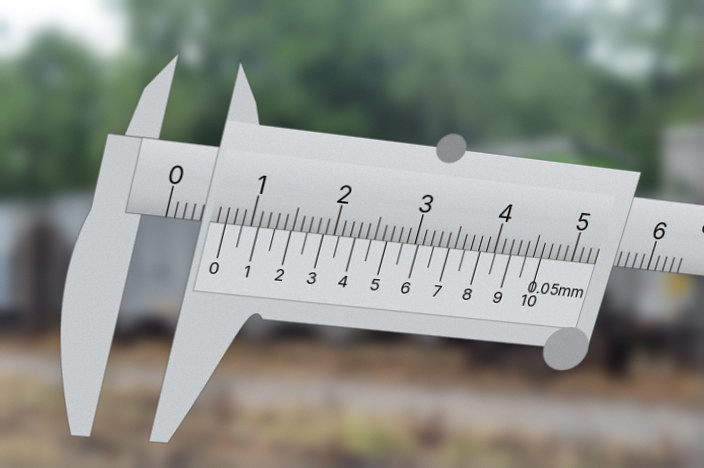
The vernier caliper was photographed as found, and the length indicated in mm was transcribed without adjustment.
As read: 7.0 mm
